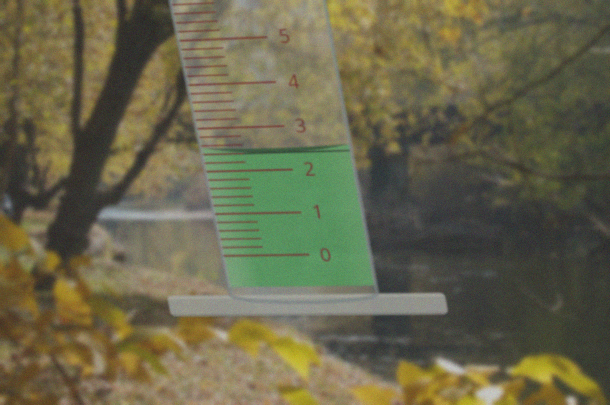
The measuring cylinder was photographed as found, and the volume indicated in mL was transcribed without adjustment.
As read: 2.4 mL
